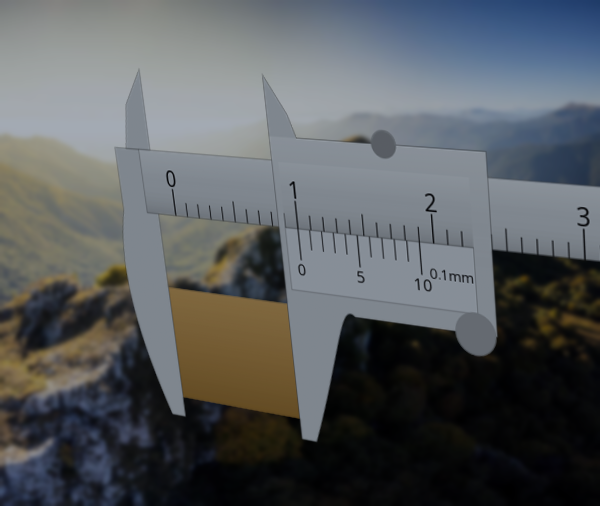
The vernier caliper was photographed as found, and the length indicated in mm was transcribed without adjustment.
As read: 10.0 mm
